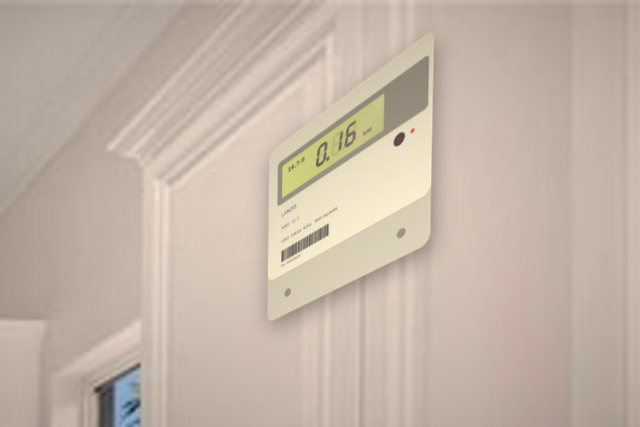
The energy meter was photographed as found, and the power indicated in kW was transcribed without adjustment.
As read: 0.16 kW
